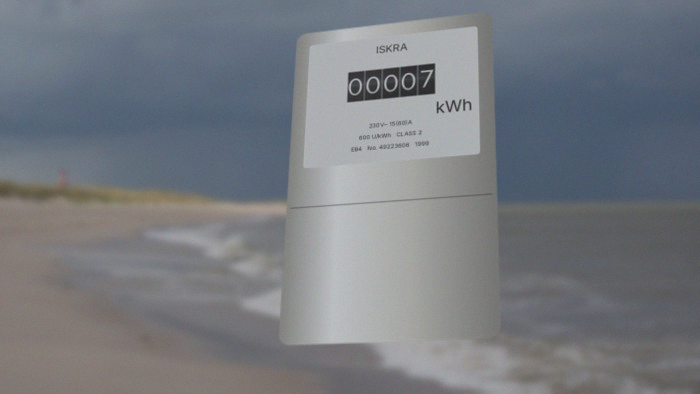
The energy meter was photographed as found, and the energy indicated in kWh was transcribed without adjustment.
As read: 7 kWh
